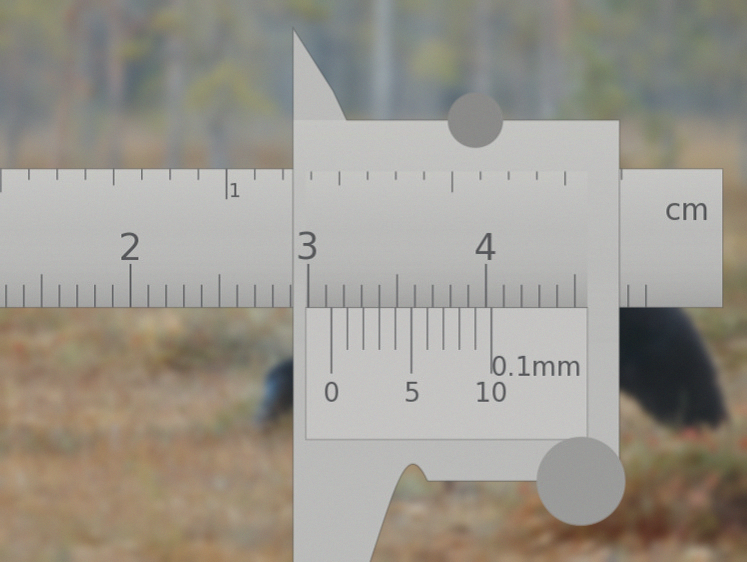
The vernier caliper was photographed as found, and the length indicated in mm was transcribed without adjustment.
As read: 31.3 mm
